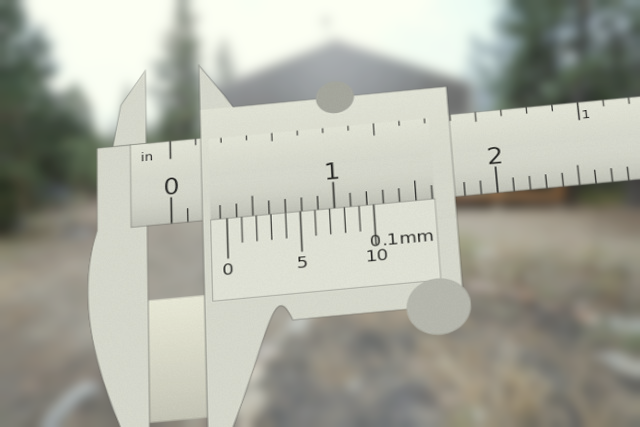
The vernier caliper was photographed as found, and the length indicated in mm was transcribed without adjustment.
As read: 3.4 mm
